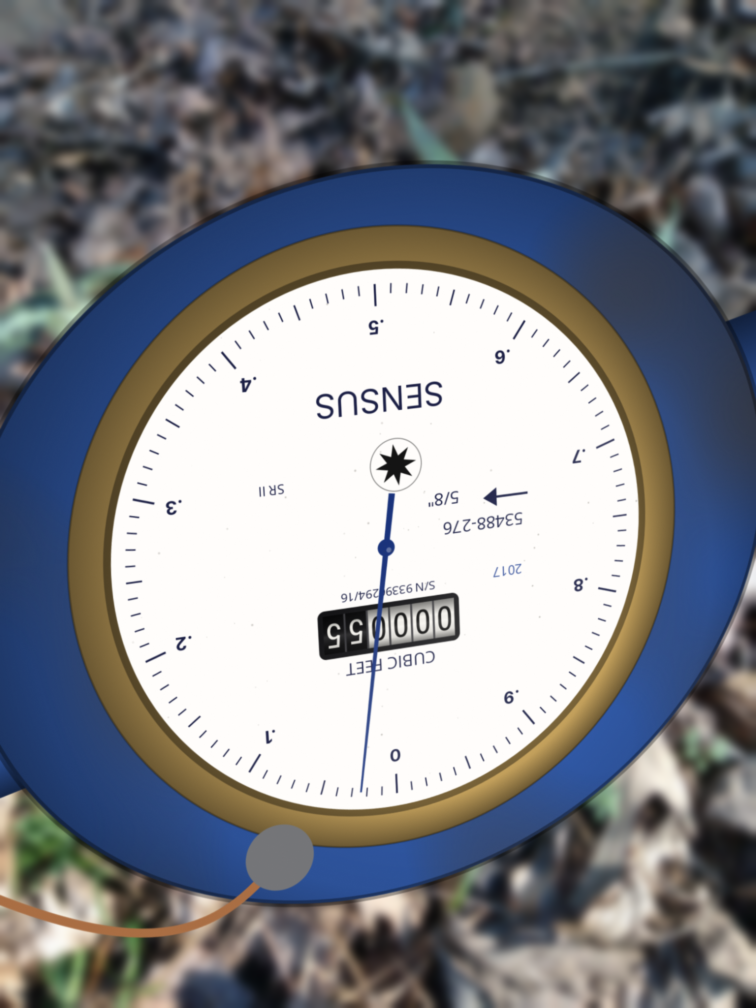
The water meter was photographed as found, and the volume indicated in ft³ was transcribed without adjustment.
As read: 55.02 ft³
